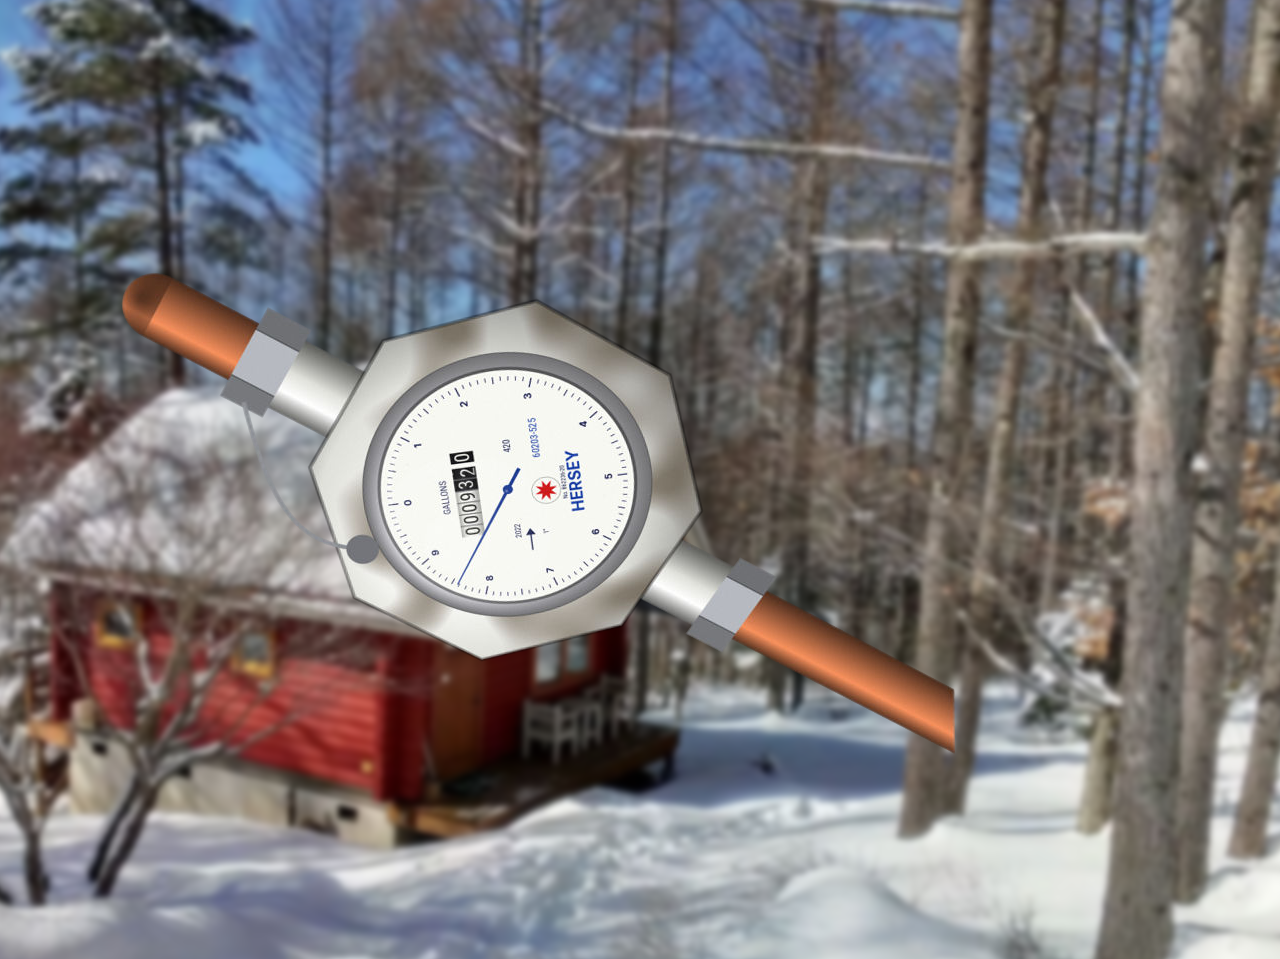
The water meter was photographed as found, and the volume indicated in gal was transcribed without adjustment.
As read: 9318.4 gal
